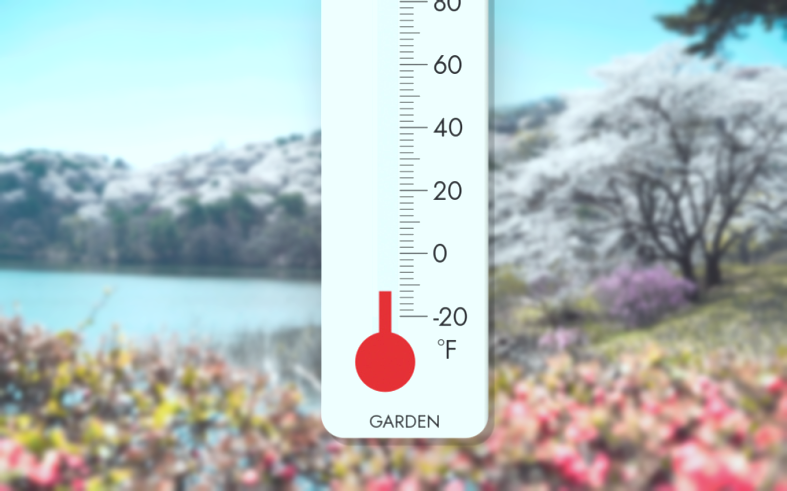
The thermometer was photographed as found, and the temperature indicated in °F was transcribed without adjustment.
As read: -12 °F
